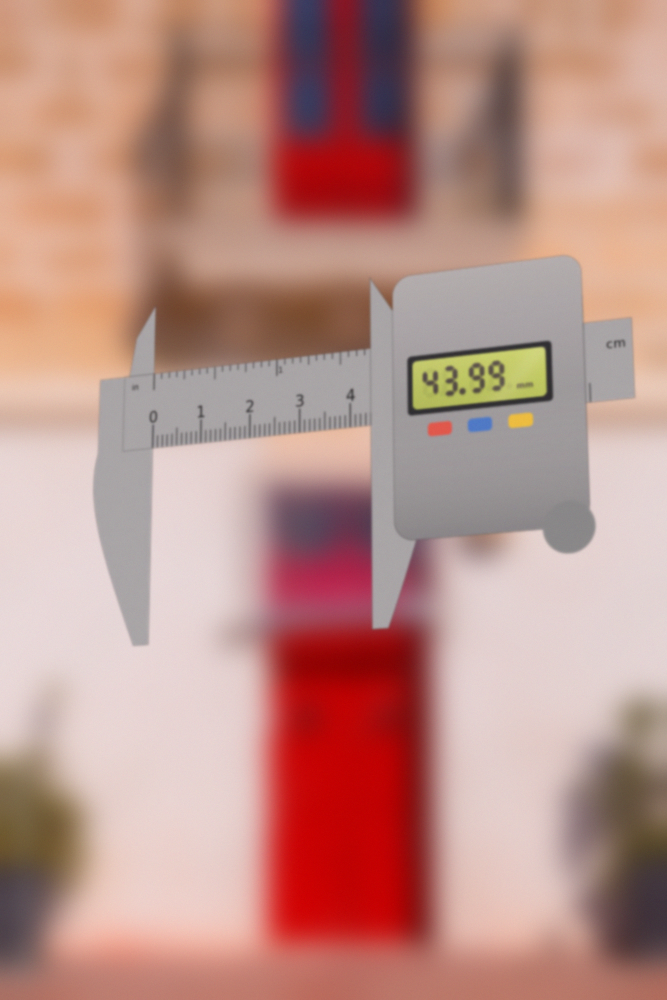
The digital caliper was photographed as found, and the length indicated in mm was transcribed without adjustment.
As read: 43.99 mm
